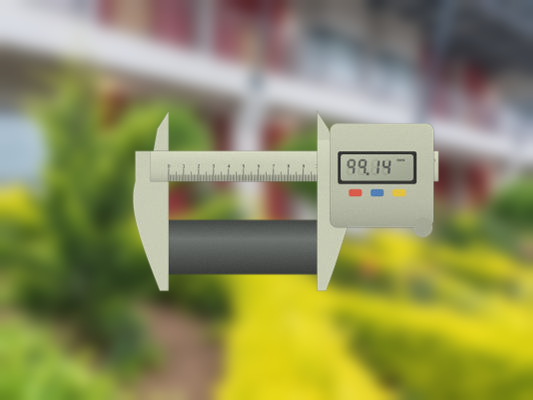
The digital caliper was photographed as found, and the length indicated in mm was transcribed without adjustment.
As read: 99.14 mm
